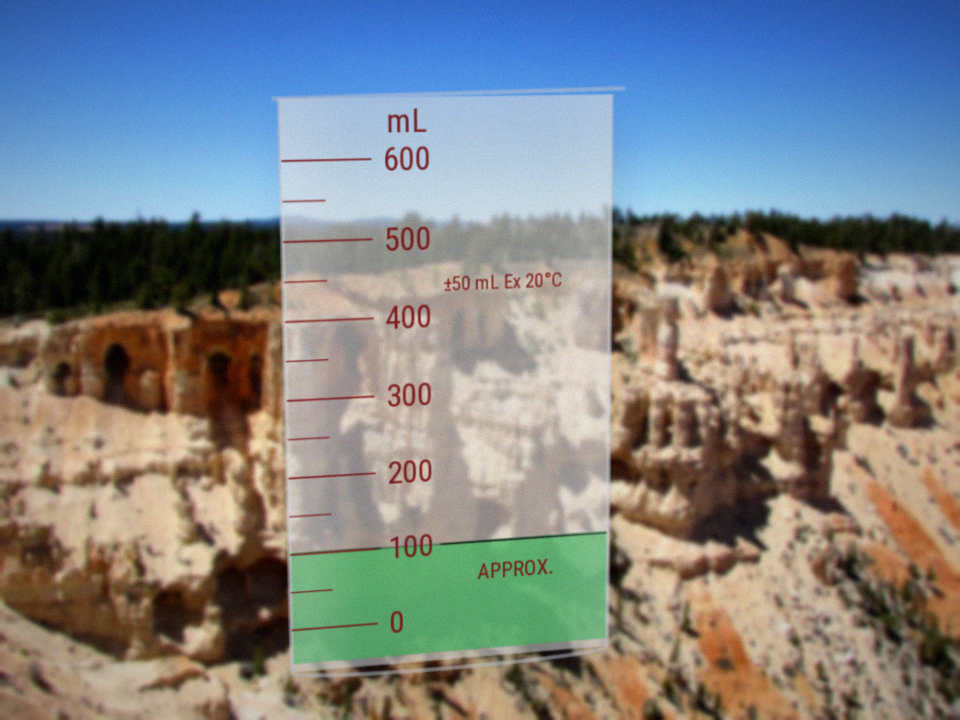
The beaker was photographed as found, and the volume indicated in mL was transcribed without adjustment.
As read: 100 mL
